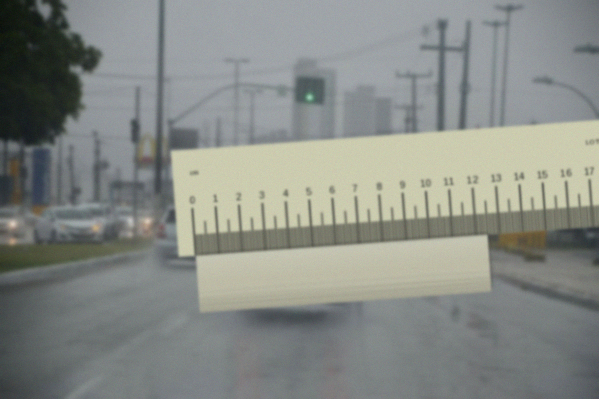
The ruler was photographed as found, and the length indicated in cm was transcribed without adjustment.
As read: 12.5 cm
